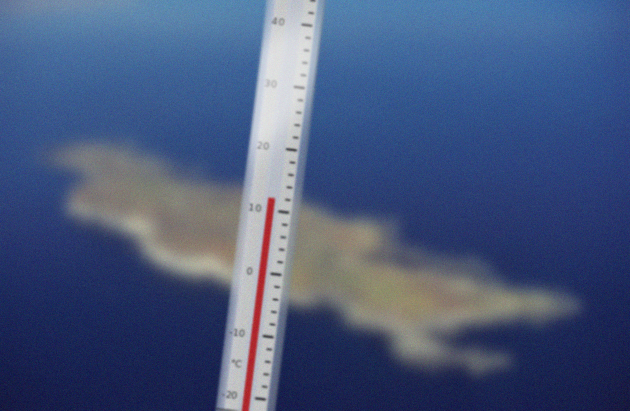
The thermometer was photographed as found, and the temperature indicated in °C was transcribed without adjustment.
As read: 12 °C
